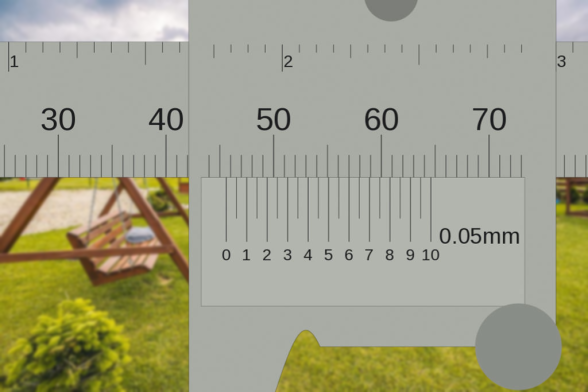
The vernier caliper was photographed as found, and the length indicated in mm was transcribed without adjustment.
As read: 45.6 mm
